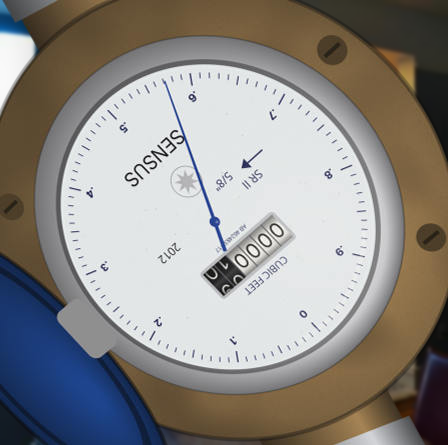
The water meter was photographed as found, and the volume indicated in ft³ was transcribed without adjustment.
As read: 9.57 ft³
